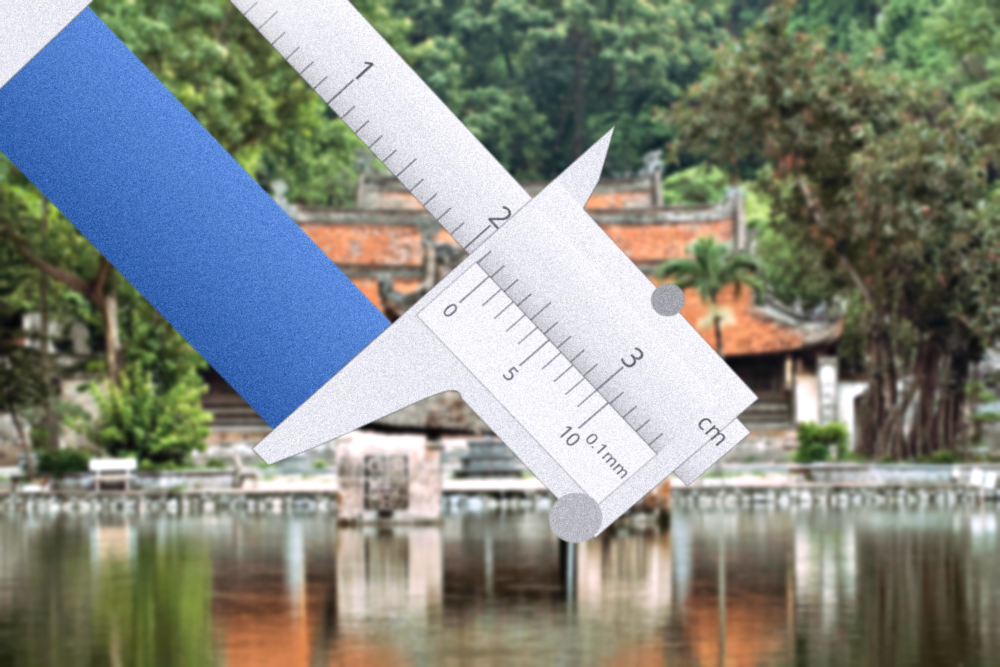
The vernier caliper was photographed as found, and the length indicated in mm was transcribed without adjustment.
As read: 21.9 mm
